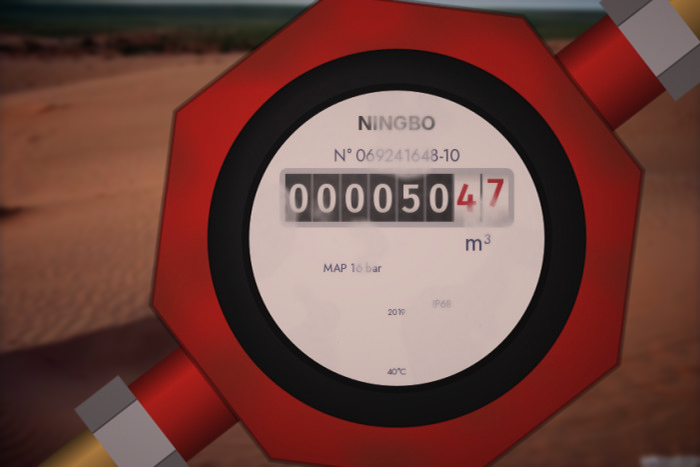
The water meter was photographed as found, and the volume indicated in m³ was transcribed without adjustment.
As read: 50.47 m³
